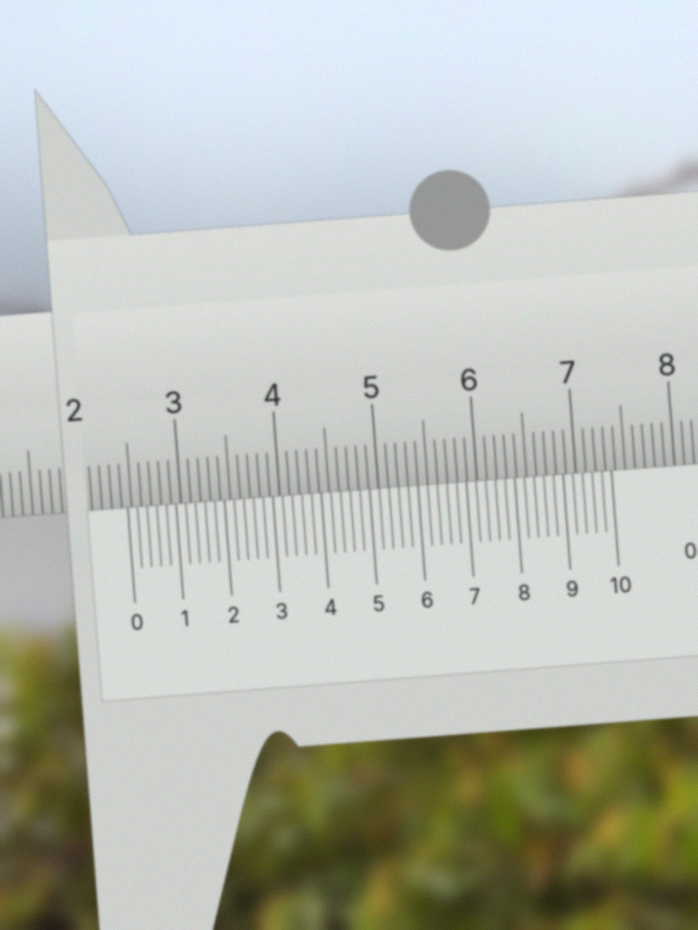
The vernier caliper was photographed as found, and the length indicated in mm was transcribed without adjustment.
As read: 24.6 mm
